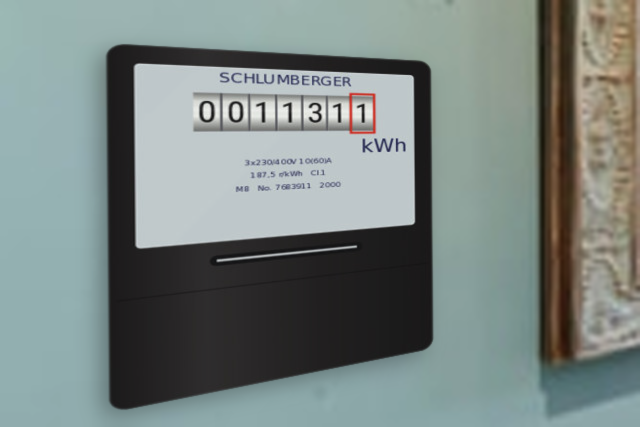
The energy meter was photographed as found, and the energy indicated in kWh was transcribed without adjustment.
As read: 1131.1 kWh
